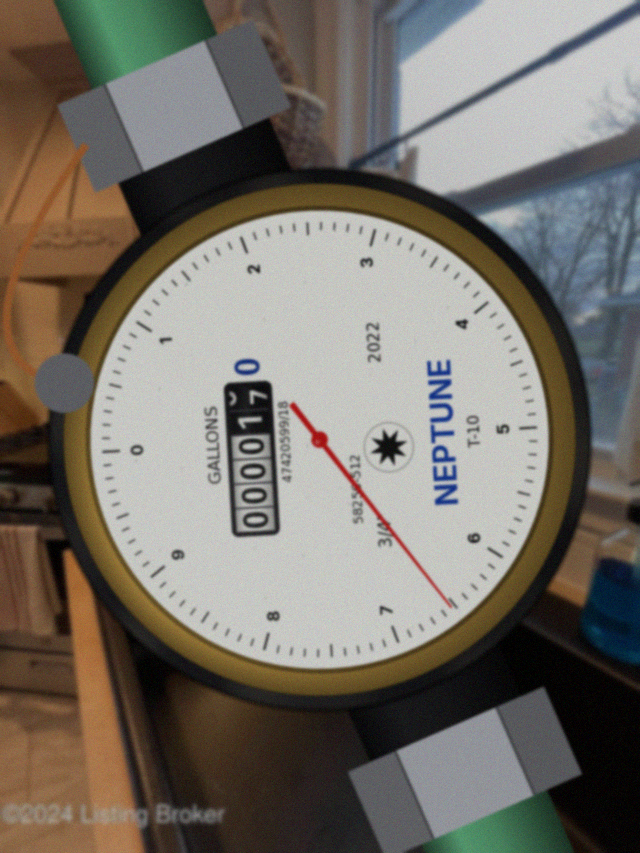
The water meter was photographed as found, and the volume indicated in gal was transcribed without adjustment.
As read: 166.5 gal
